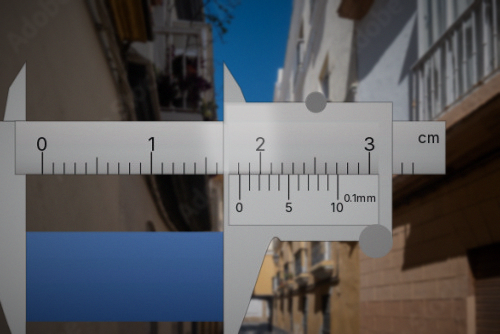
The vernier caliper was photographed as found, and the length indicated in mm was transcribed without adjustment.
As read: 18.1 mm
